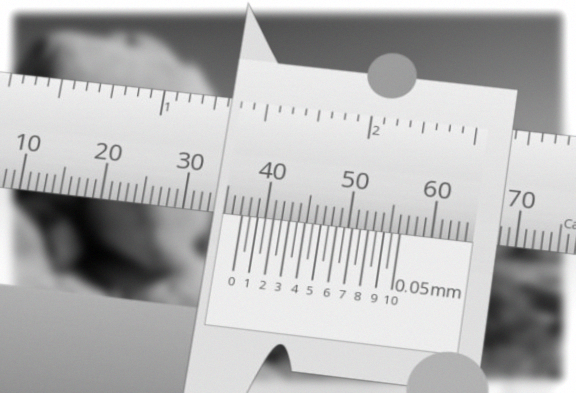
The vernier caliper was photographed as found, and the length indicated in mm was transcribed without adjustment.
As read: 37.2 mm
